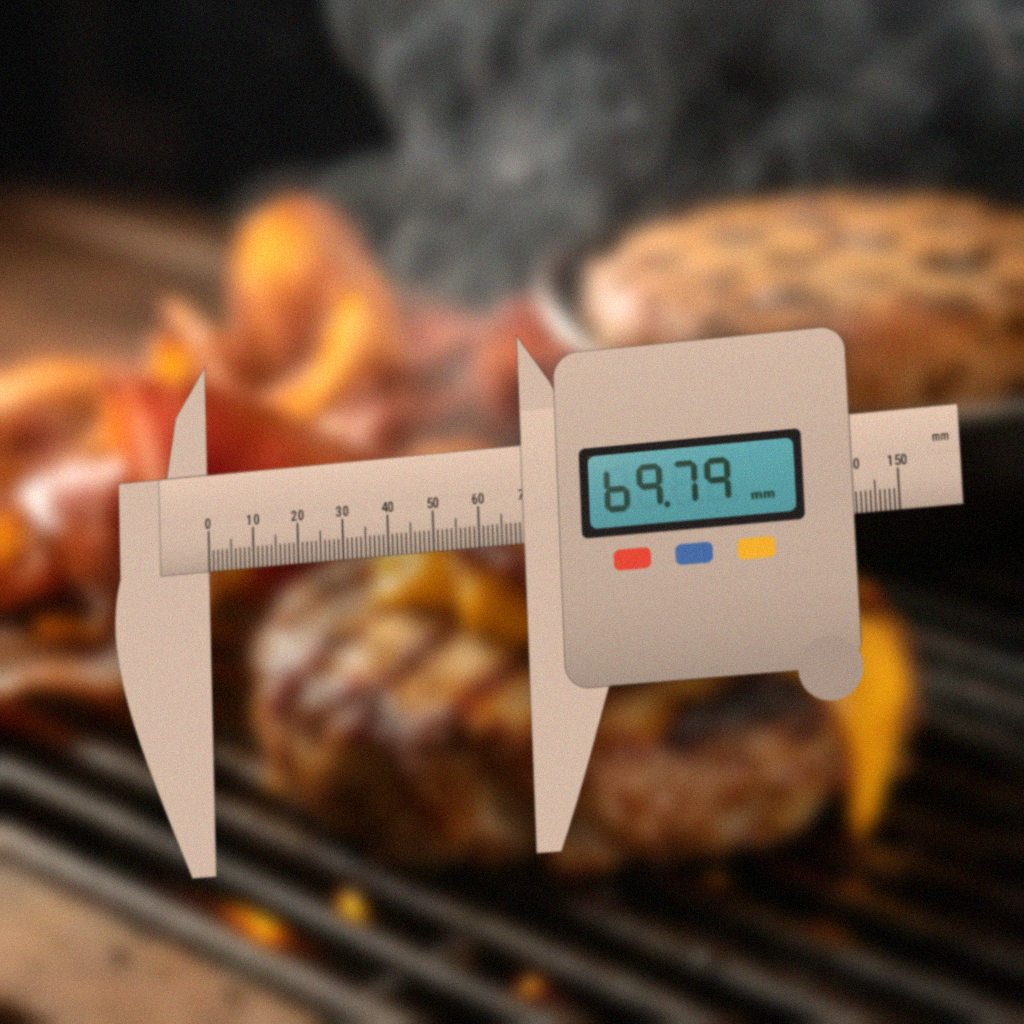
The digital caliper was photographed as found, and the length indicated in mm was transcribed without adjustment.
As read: 69.79 mm
